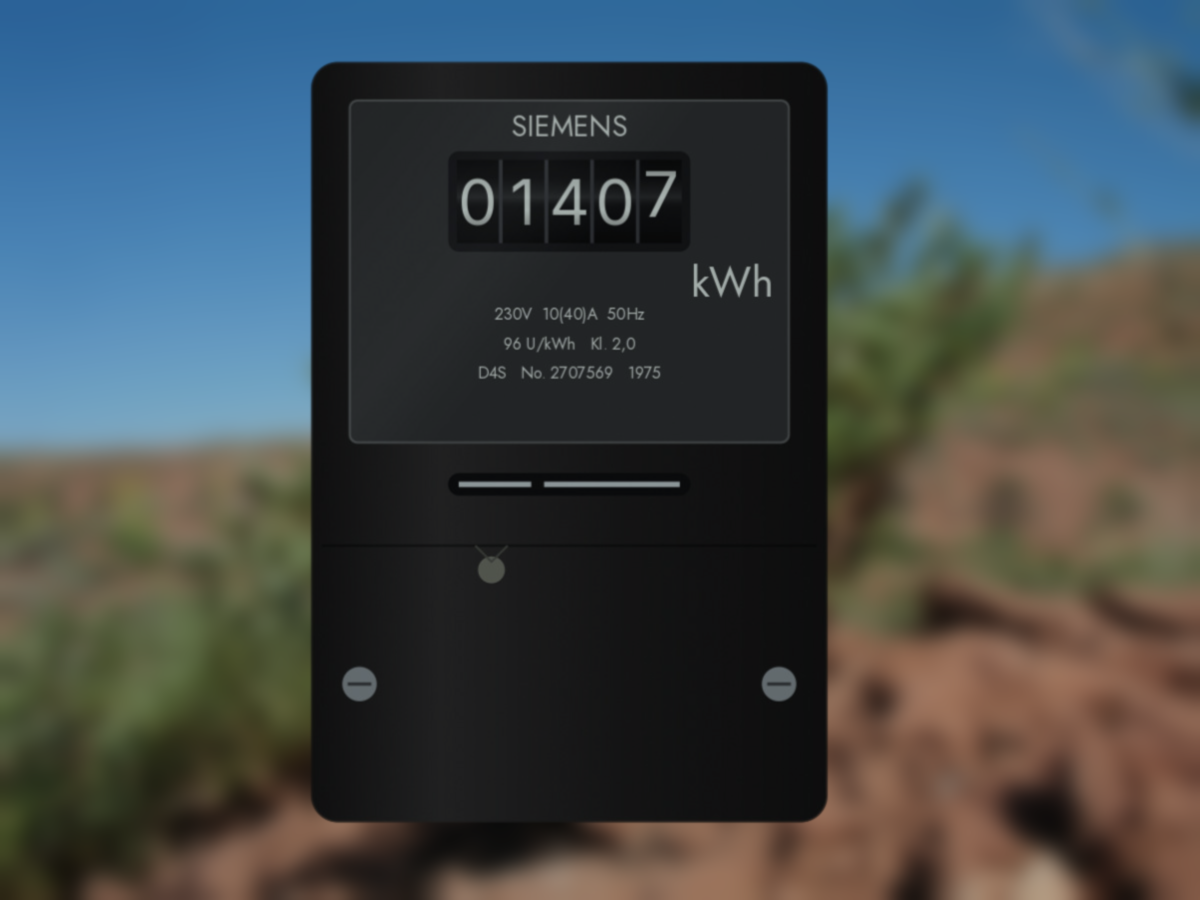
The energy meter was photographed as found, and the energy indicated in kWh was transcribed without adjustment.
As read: 1407 kWh
